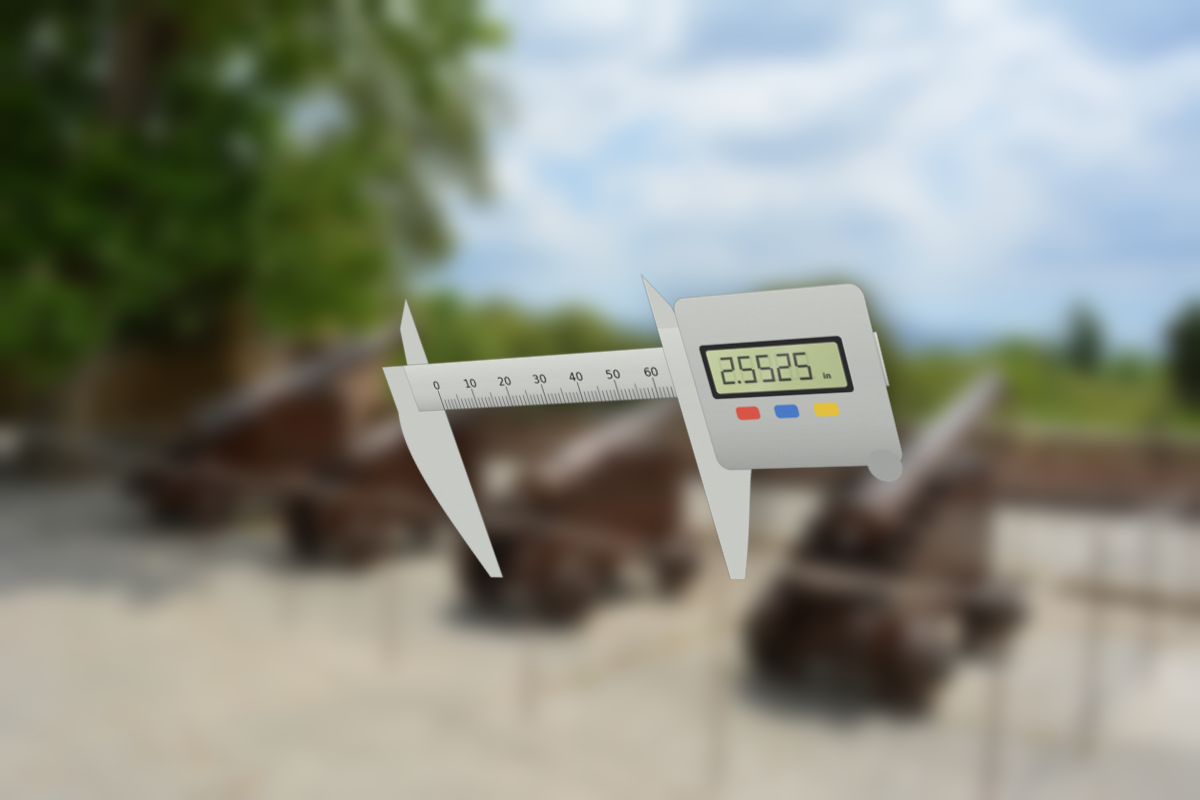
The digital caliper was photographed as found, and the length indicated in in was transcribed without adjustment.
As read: 2.5525 in
